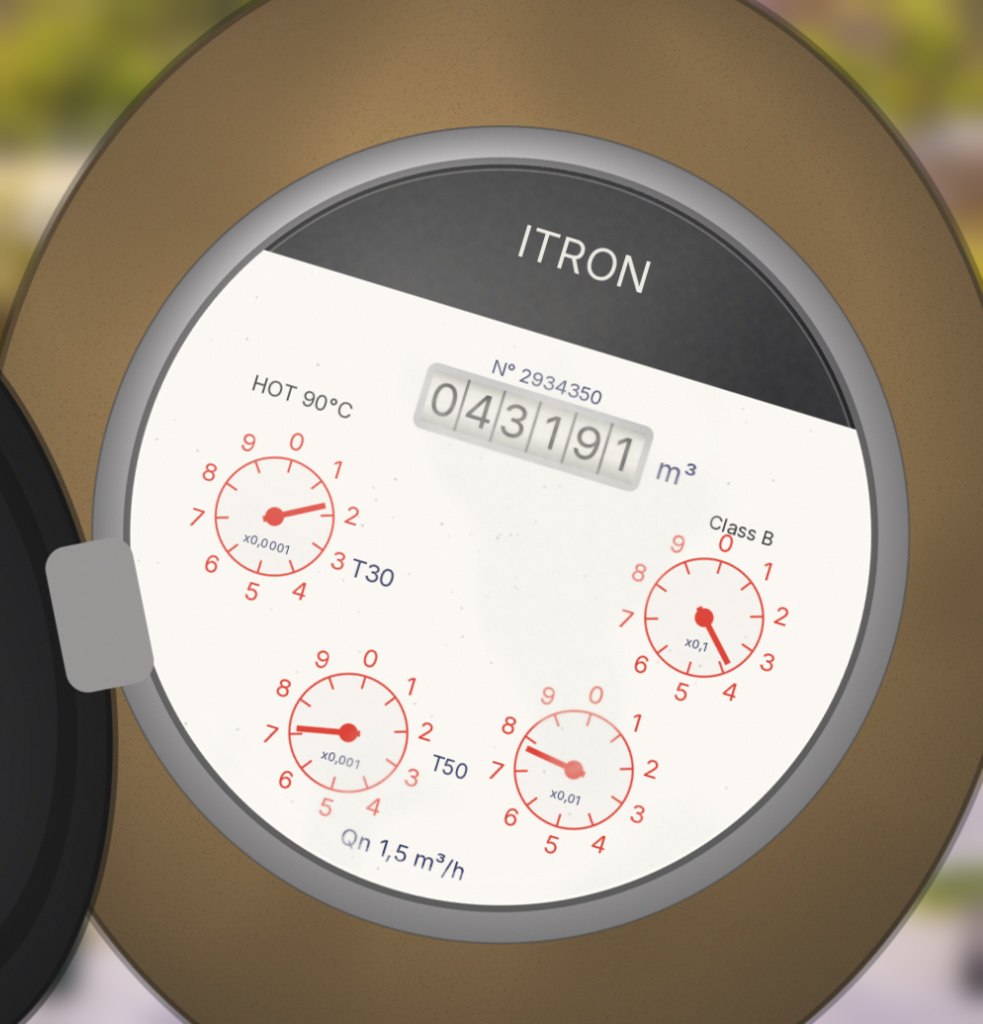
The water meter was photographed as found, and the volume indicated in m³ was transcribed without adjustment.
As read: 43191.3771 m³
